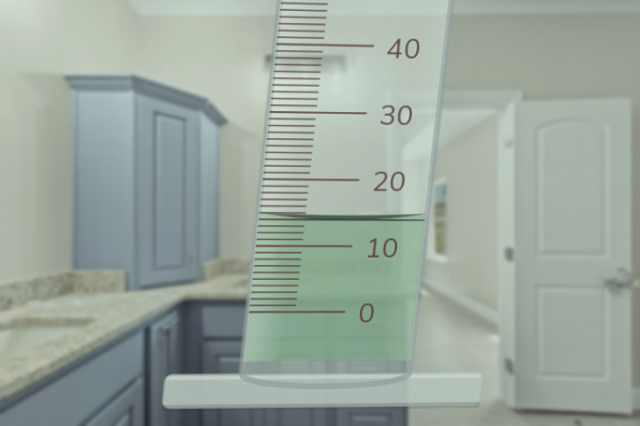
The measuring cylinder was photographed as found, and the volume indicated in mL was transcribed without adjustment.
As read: 14 mL
